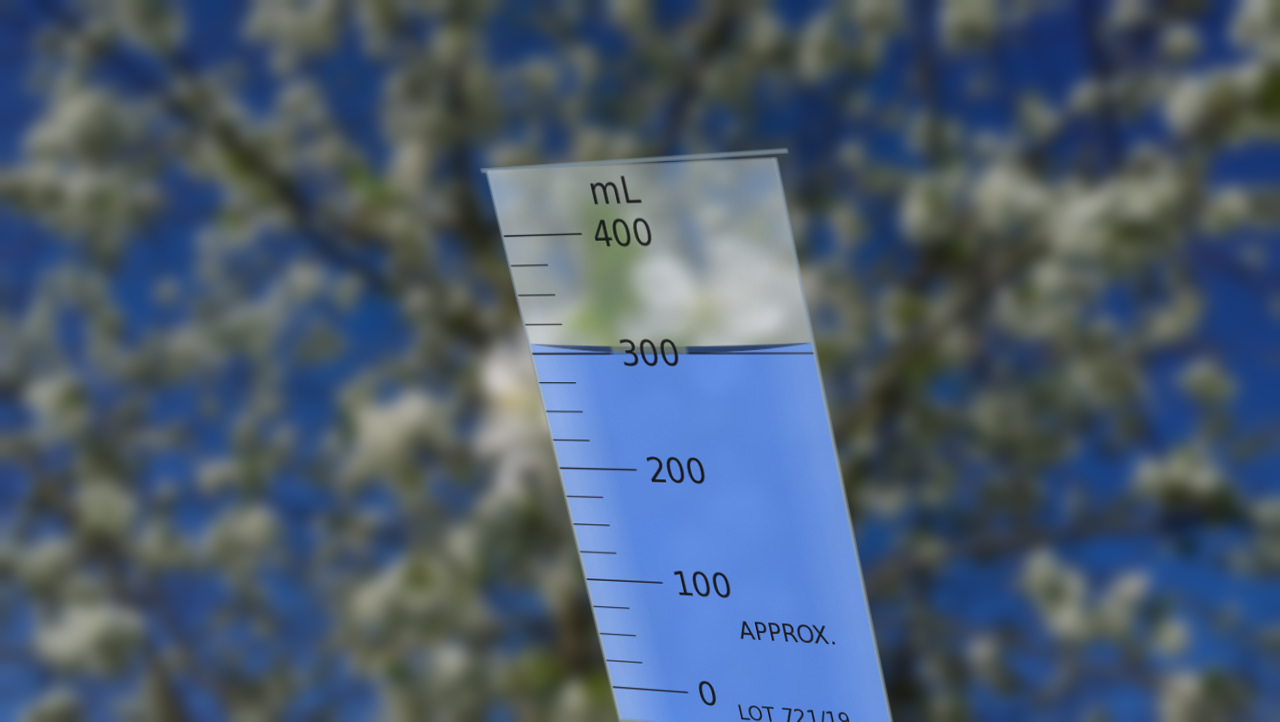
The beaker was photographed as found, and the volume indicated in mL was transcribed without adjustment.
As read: 300 mL
